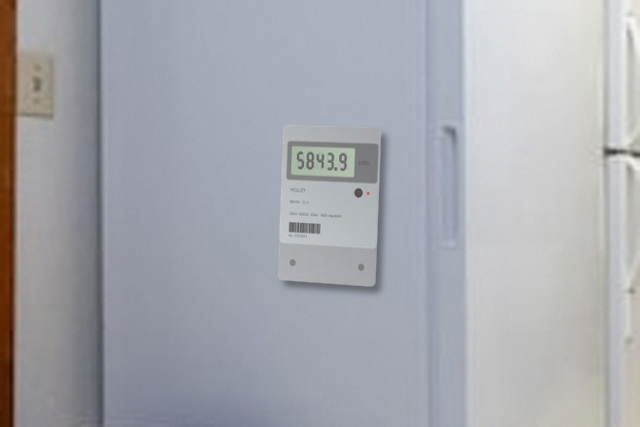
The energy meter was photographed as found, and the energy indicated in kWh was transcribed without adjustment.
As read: 5843.9 kWh
